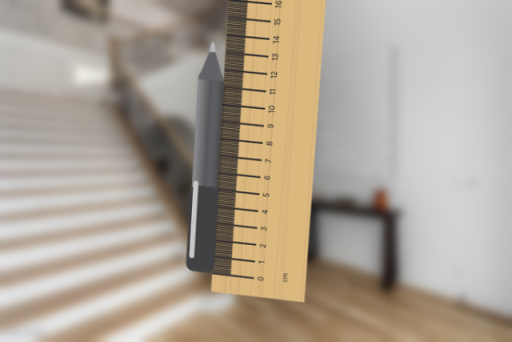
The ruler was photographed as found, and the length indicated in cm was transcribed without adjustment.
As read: 13.5 cm
